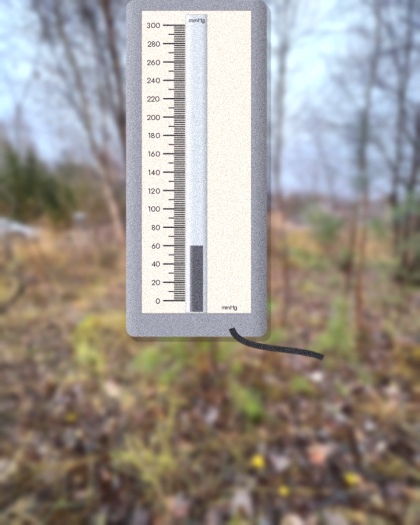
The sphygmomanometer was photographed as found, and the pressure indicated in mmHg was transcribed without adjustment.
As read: 60 mmHg
